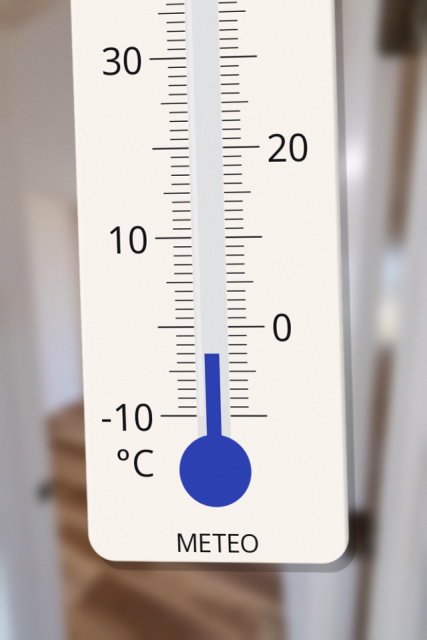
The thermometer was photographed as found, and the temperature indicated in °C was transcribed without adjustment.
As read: -3 °C
